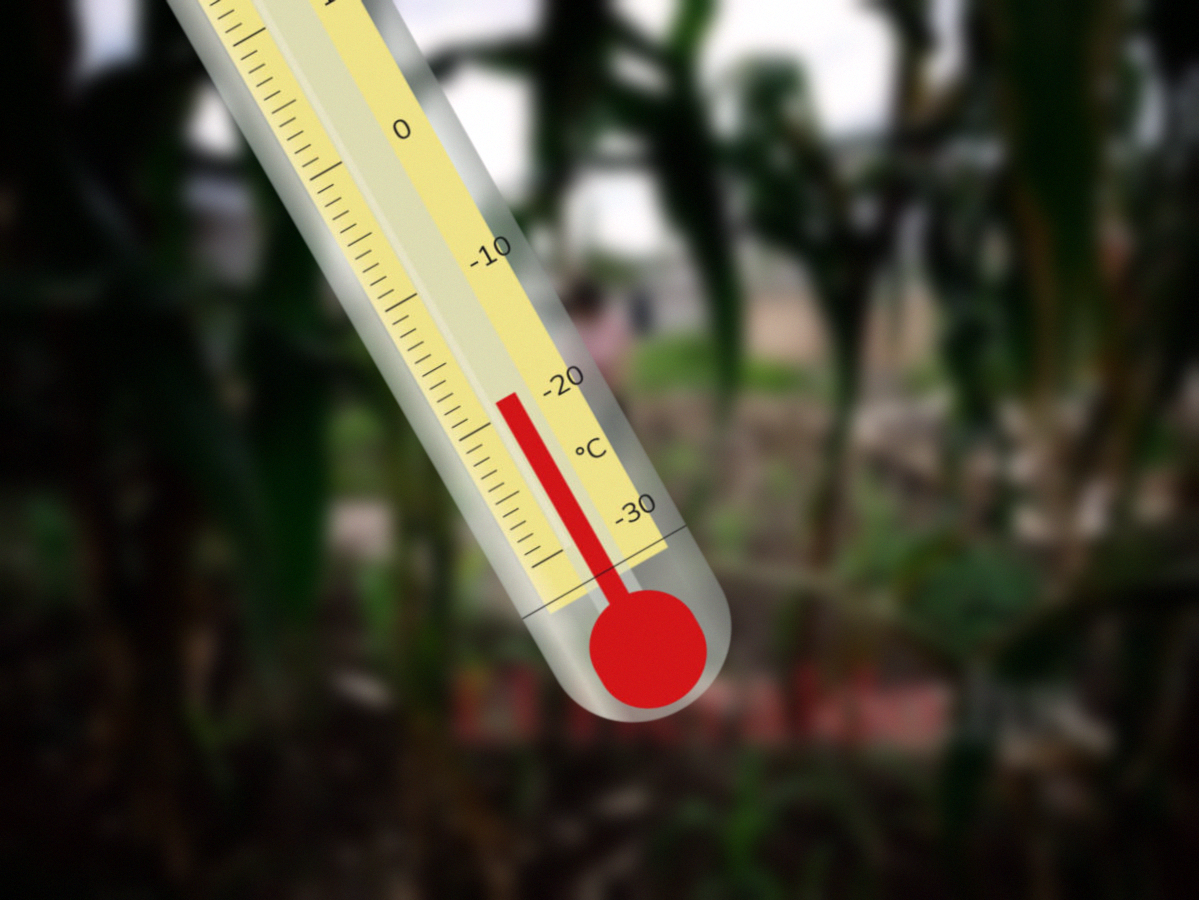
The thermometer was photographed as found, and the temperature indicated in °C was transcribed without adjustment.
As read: -19 °C
